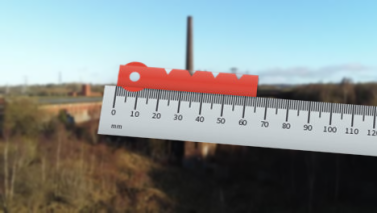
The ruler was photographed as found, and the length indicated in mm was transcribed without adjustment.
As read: 65 mm
